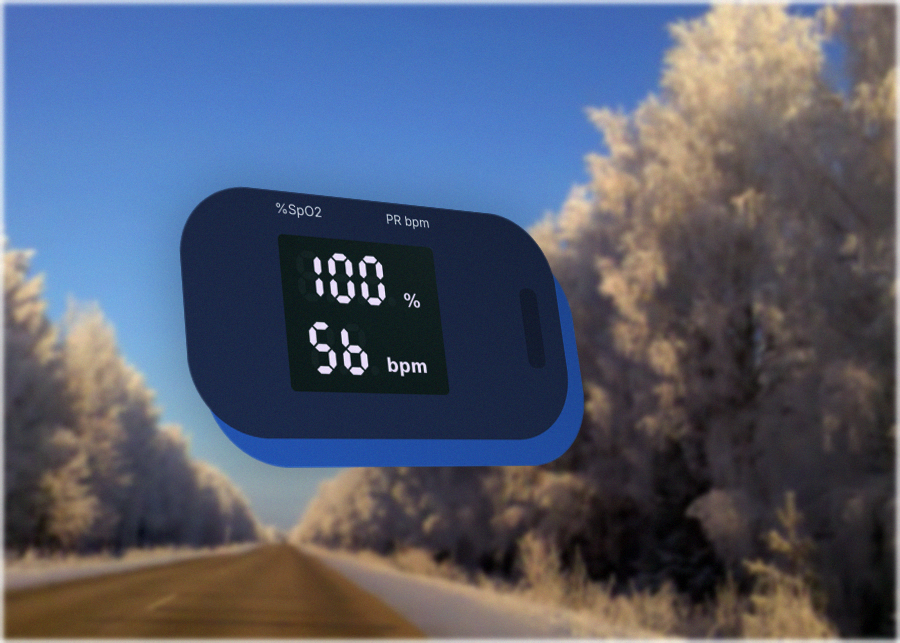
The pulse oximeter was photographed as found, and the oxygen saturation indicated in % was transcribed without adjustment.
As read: 100 %
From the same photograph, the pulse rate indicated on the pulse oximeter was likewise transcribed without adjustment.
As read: 56 bpm
